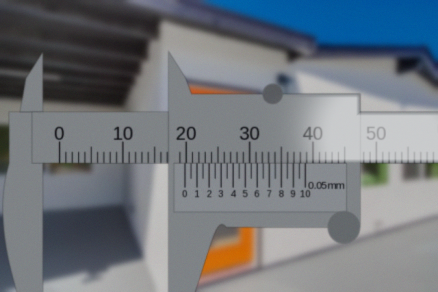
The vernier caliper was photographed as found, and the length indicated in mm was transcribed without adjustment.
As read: 19.8 mm
